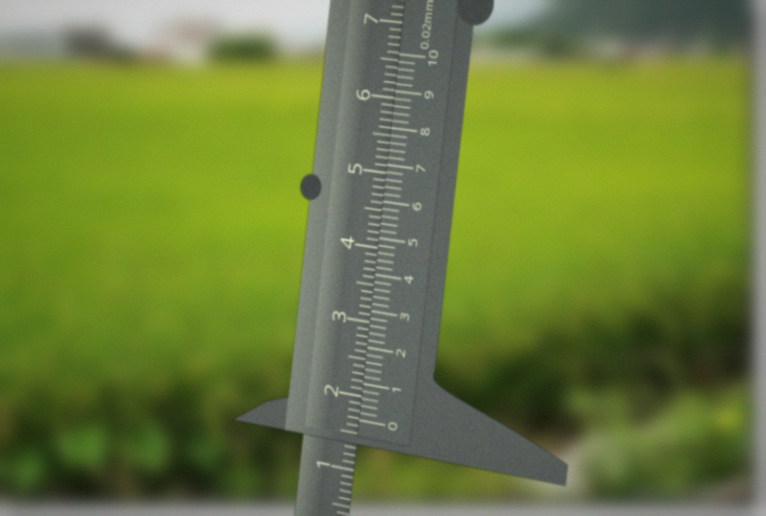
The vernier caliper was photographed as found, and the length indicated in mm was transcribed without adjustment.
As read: 16.8 mm
